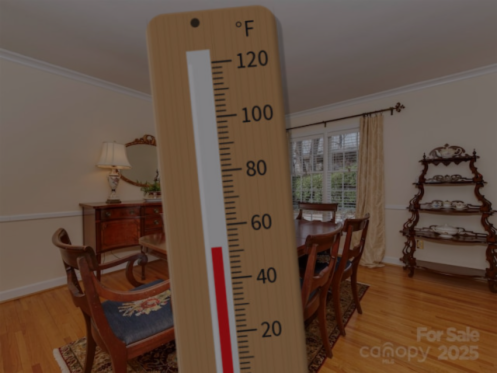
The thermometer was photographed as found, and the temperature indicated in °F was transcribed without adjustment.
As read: 52 °F
